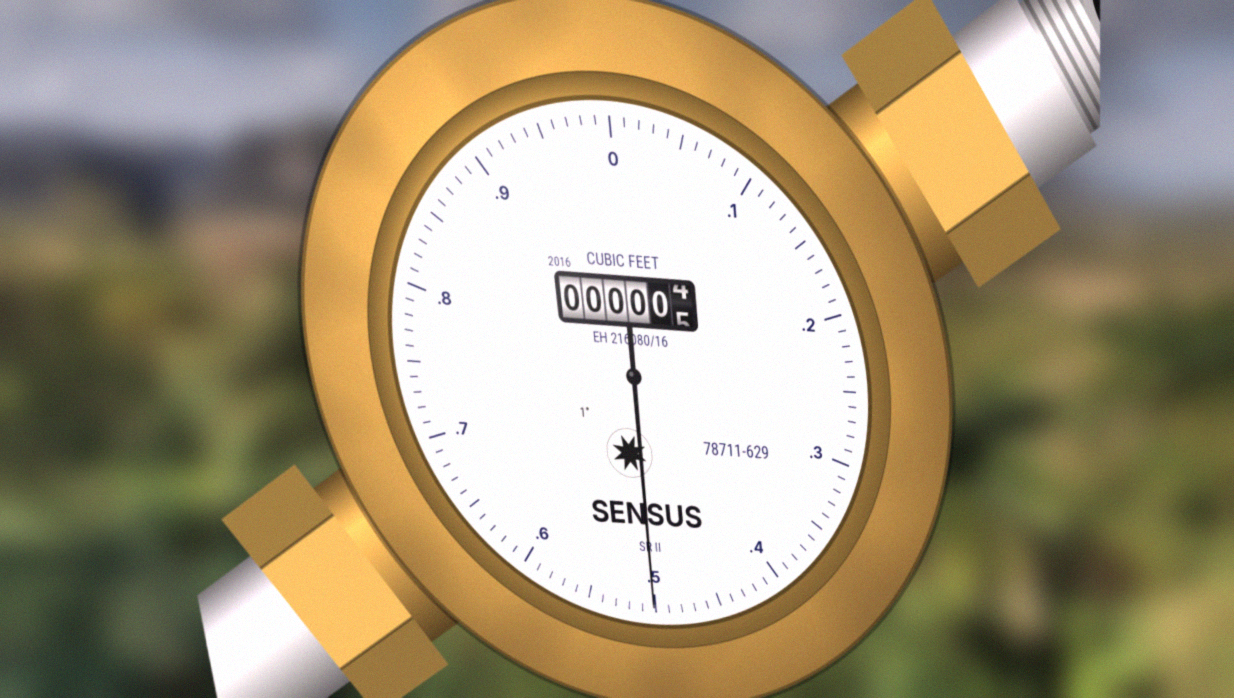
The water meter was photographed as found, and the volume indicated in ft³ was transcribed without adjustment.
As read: 4.50 ft³
